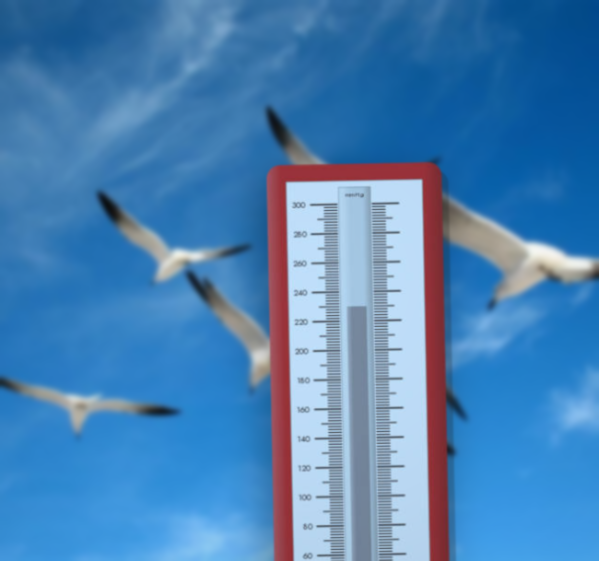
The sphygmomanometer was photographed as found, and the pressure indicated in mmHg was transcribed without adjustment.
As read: 230 mmHg
